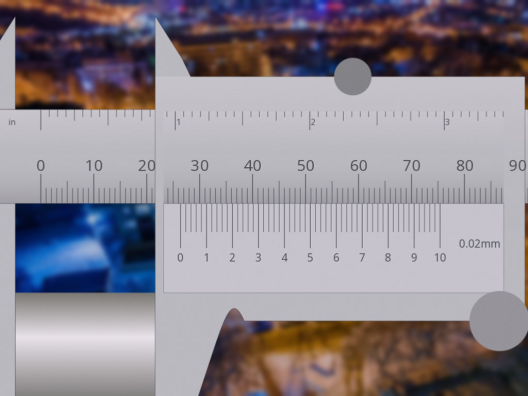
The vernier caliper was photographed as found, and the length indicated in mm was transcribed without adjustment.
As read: 26.4 mm
